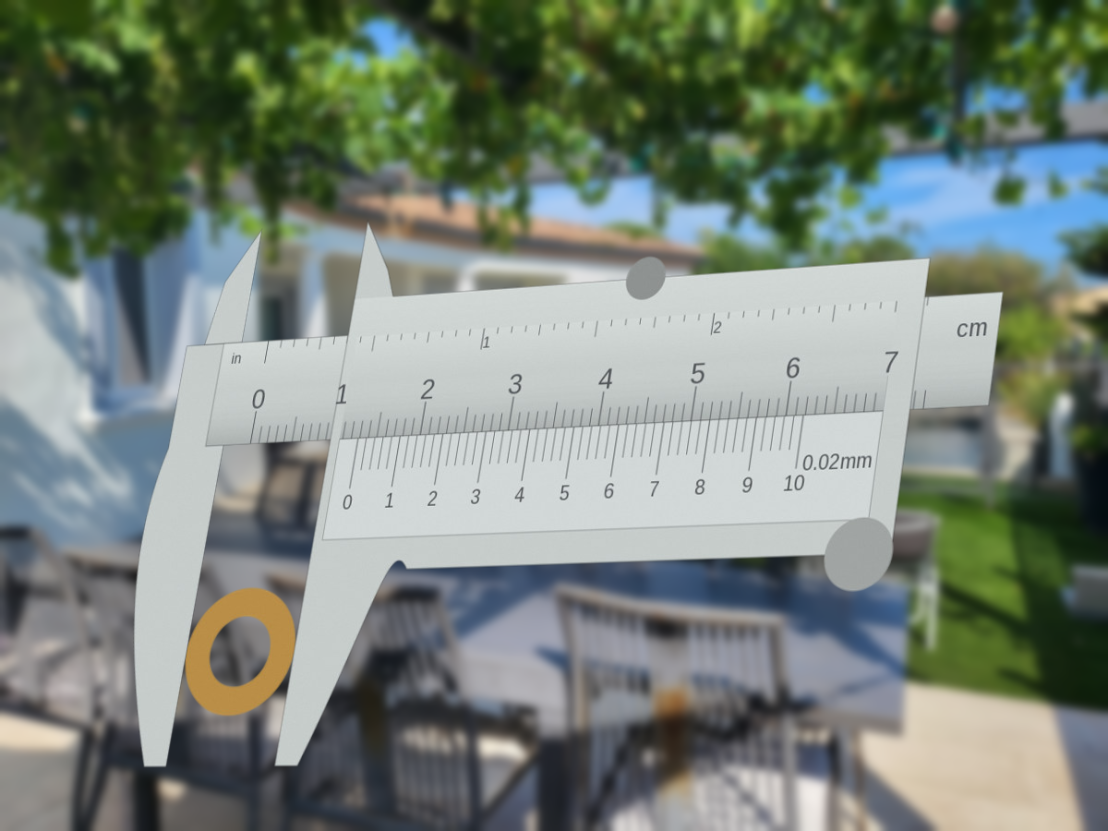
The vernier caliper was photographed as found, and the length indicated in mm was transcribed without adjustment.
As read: 12.8 mm
